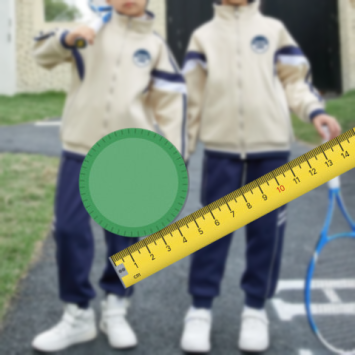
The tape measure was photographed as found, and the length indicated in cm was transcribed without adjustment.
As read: 6 cm
